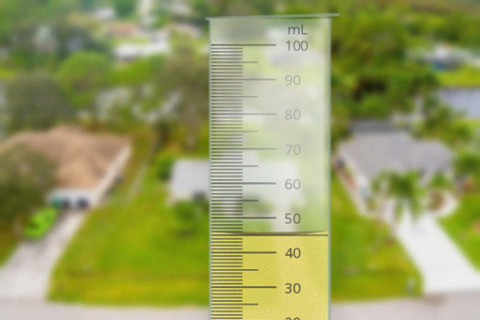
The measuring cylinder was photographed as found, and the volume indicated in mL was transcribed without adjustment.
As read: 45 mL
